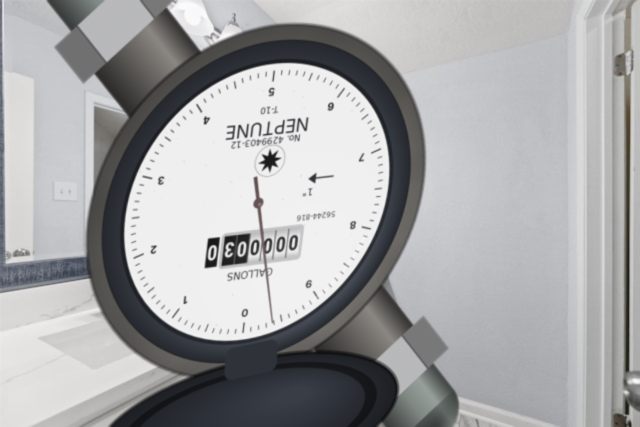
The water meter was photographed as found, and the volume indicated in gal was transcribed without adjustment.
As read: 29.6 gal
